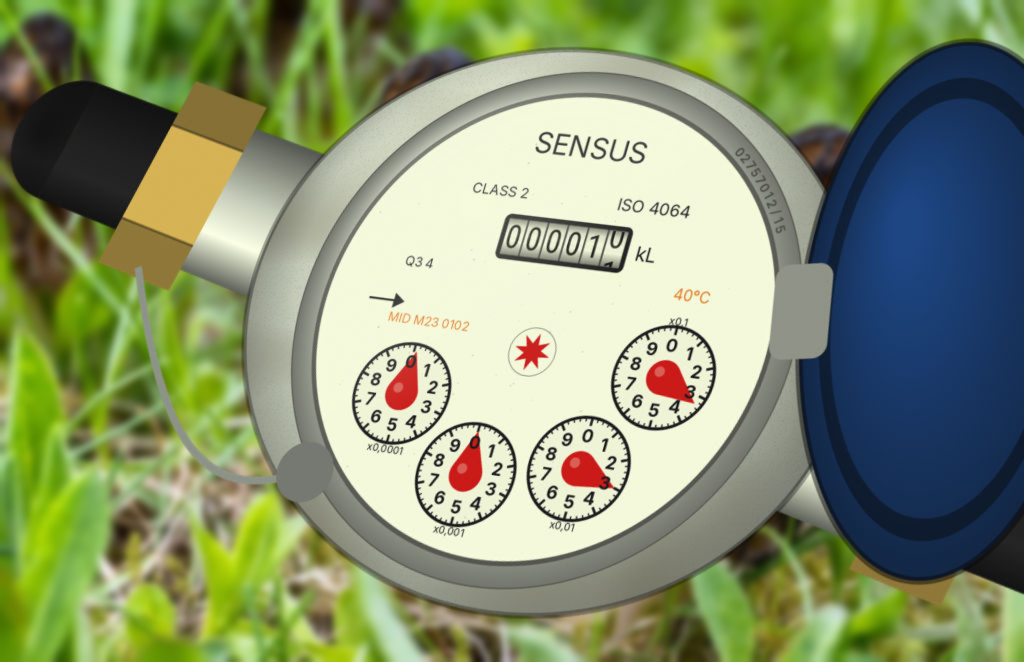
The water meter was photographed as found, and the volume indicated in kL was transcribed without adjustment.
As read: 10.3300 kL
